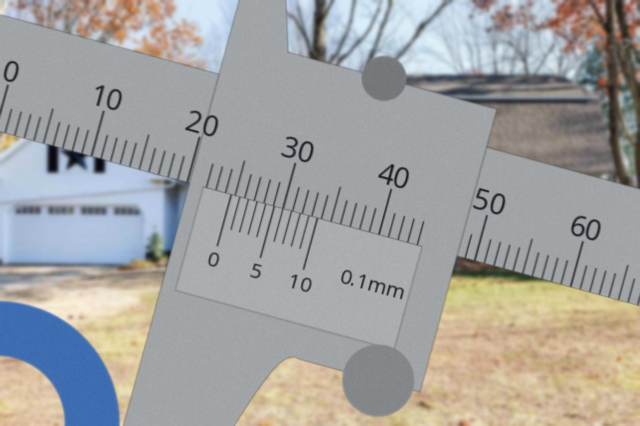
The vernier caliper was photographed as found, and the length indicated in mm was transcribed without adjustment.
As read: 24.6 mm
